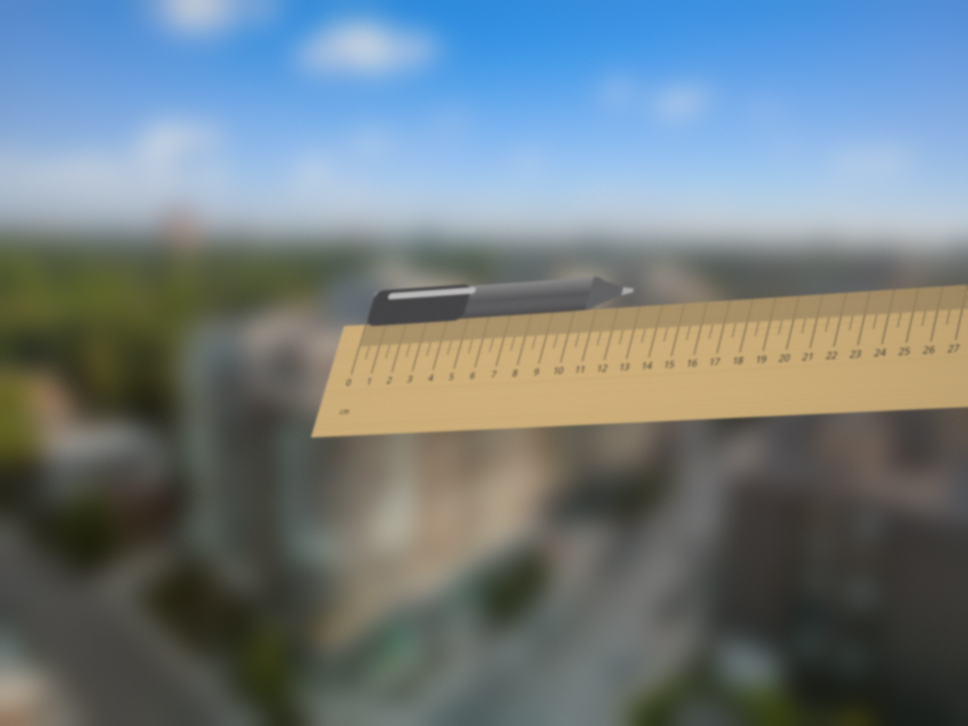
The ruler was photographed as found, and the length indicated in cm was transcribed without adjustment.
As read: 12.5 cm
